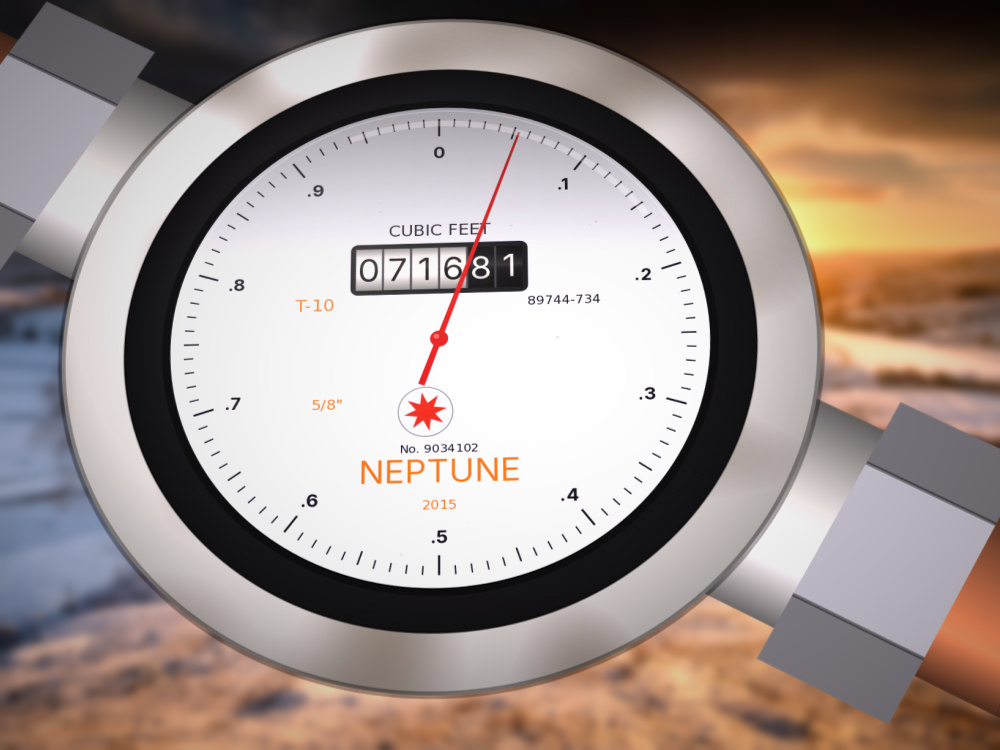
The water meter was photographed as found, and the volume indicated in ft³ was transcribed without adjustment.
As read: 71681.05 ft³
